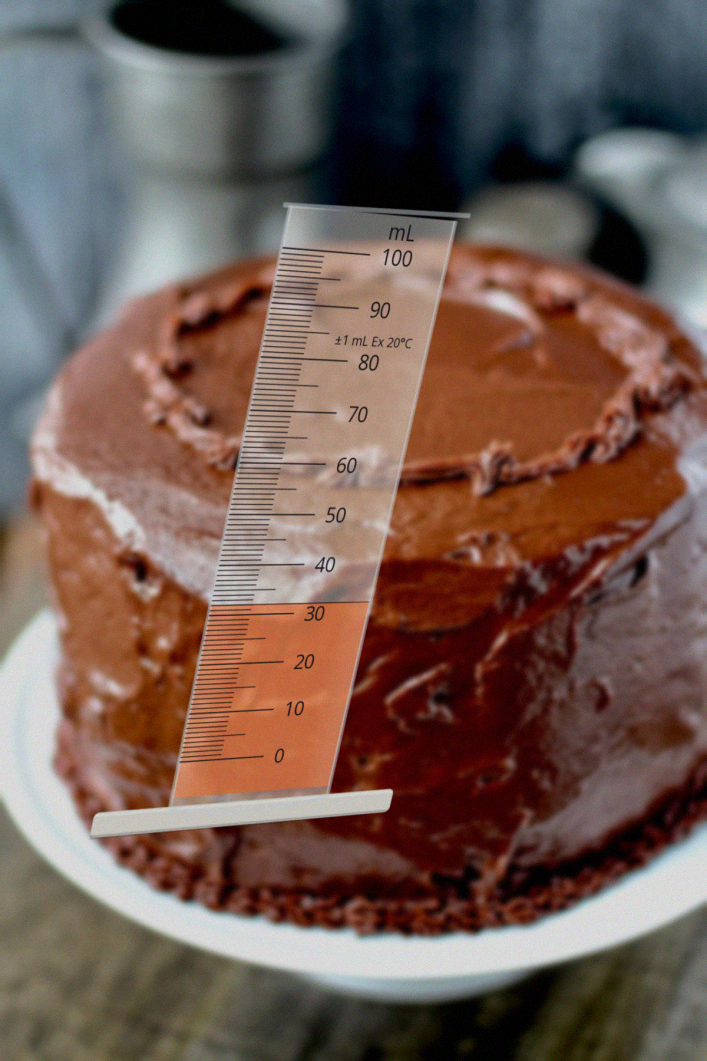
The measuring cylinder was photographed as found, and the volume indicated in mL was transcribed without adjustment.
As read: 32 mL
